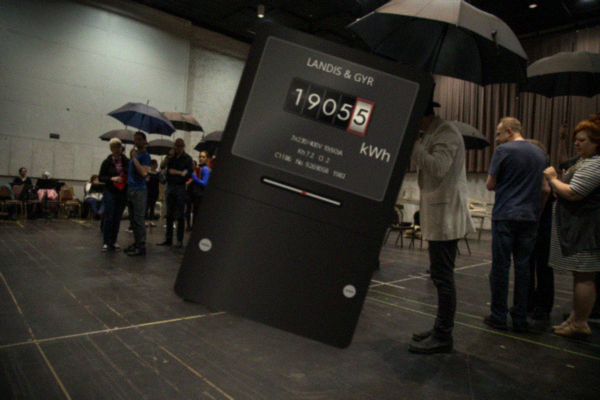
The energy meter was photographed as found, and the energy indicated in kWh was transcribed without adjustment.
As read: 1905.5 kWh
